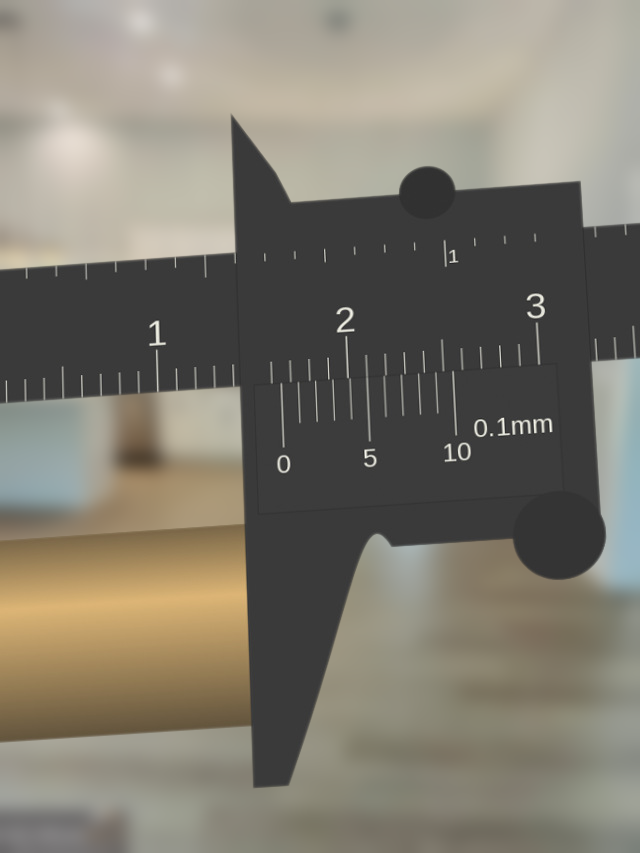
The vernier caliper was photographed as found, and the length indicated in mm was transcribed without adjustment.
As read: 16.5 mm
